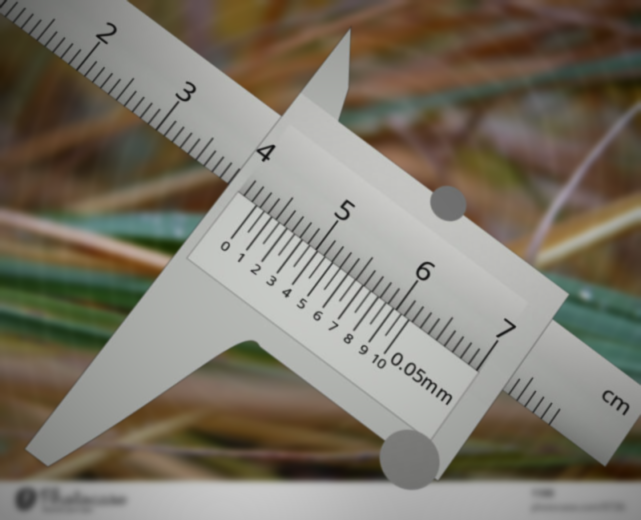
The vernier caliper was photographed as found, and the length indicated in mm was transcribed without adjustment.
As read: 42.6 mm
